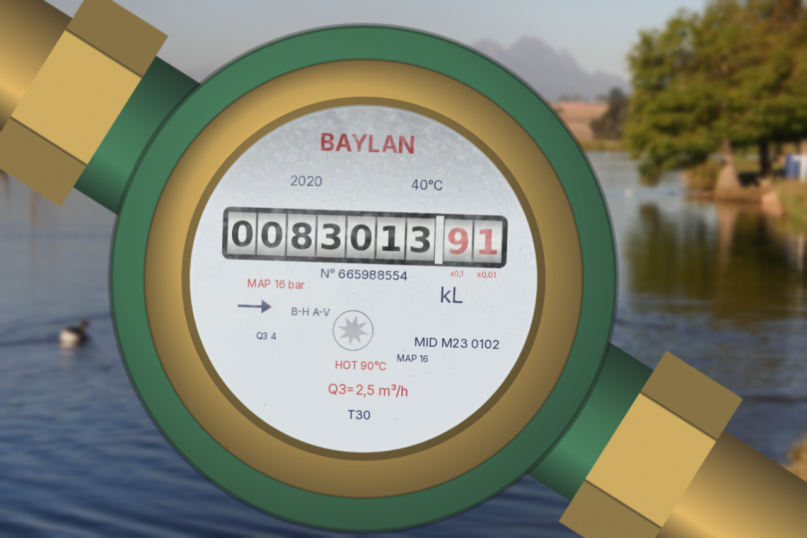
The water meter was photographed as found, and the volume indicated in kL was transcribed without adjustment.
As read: 83013.91 kL
